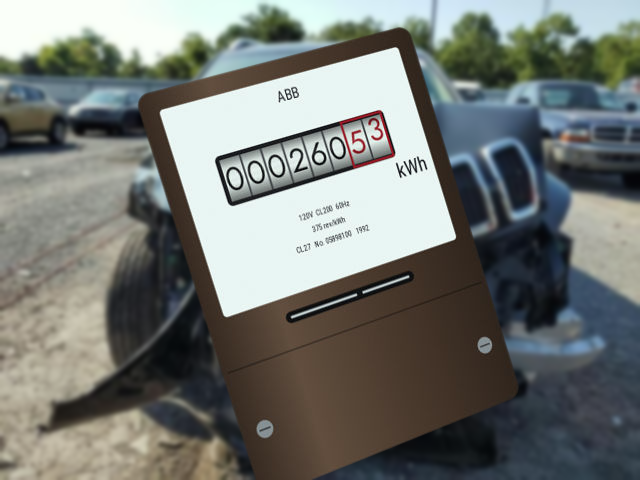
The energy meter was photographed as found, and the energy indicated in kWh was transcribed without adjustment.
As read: 260.53 kWh
